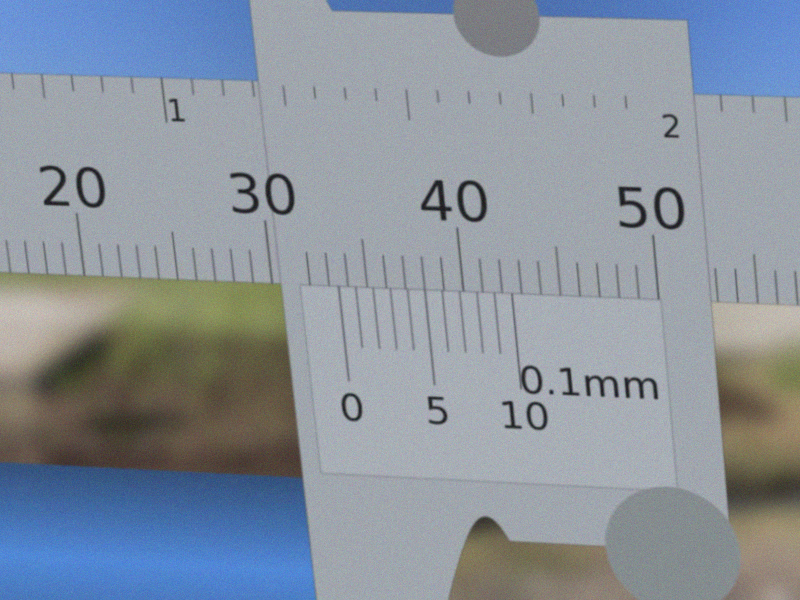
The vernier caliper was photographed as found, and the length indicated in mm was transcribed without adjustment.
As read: 33.5 mm
